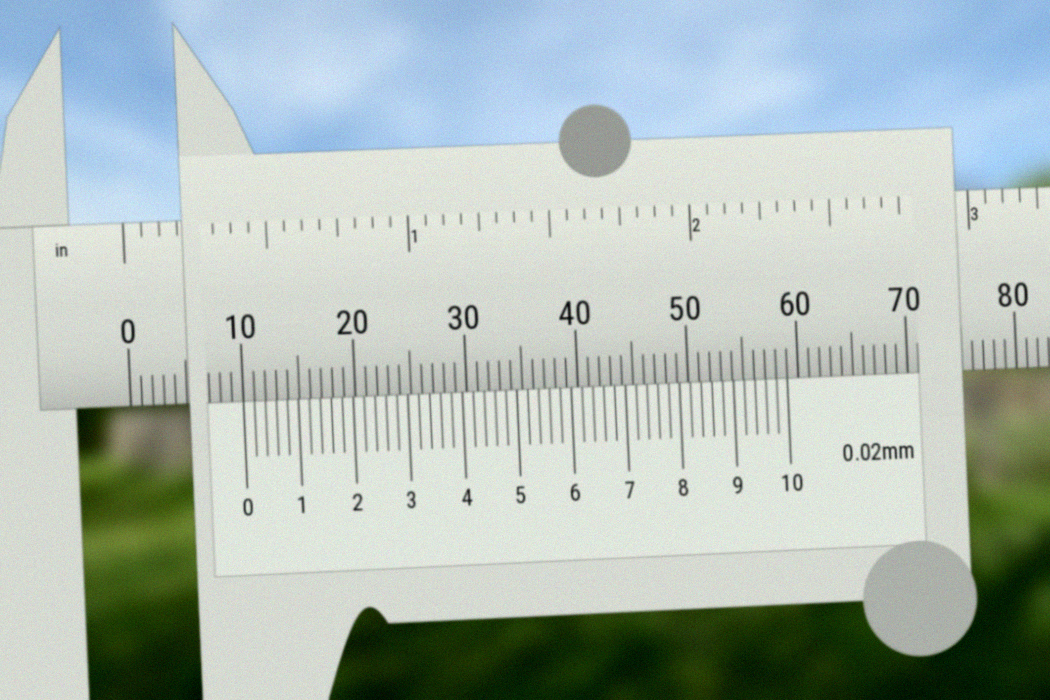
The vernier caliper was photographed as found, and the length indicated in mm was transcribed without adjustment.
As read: 10.0 mm
